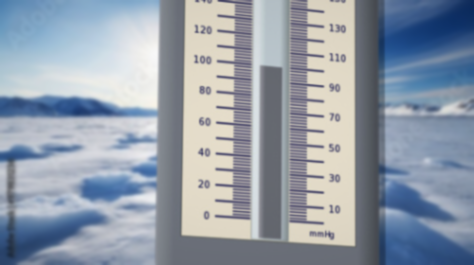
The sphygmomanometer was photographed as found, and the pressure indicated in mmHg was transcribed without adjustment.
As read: 100 mmHg
